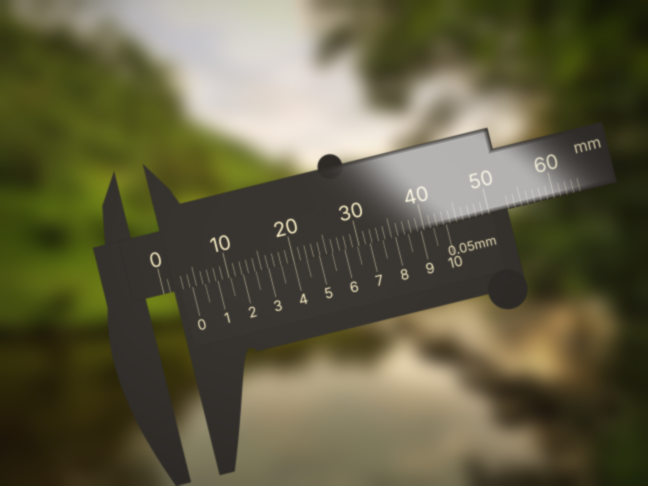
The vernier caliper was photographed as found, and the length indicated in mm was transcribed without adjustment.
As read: 4.4 mm
